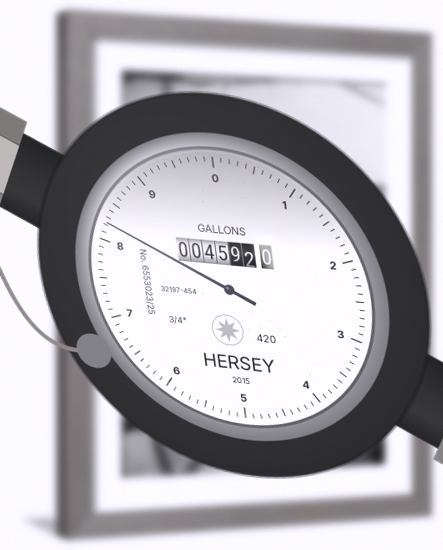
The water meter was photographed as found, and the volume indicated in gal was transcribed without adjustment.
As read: 45918.2 gal
